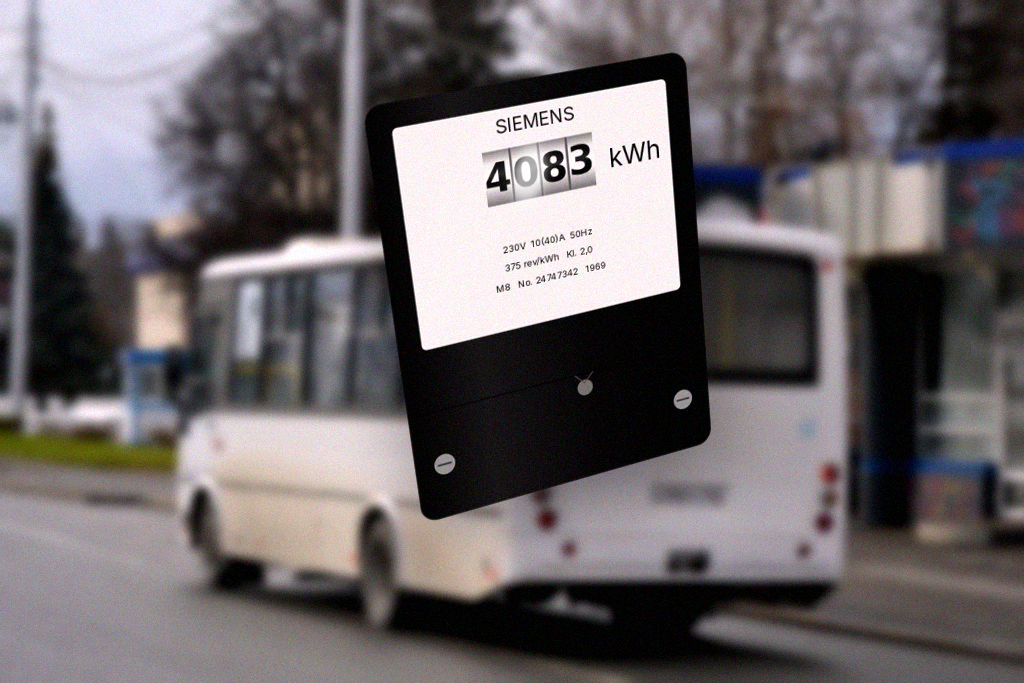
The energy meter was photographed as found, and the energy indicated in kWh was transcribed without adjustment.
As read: 4083 kWh
